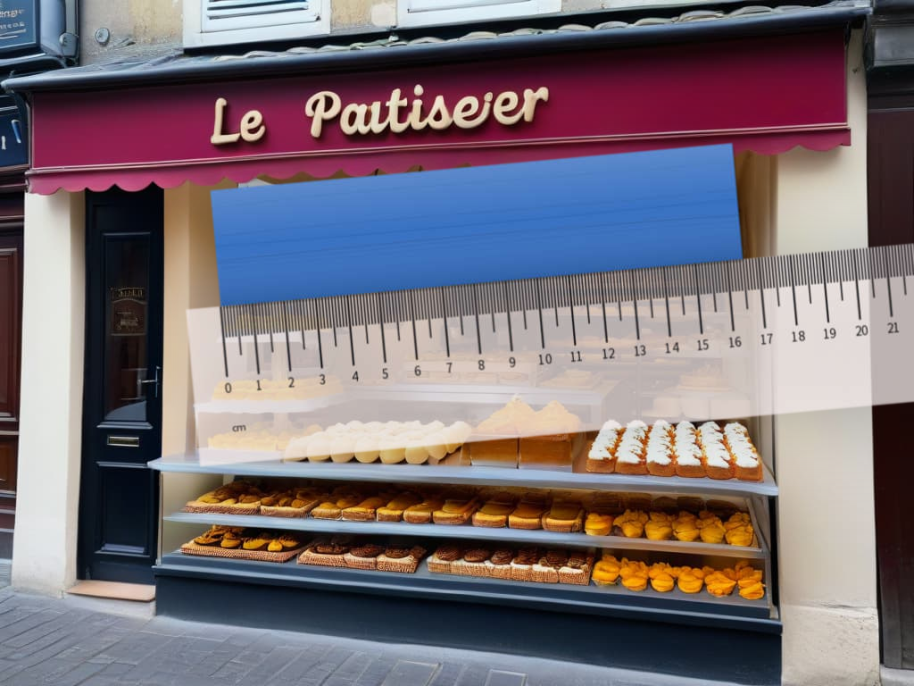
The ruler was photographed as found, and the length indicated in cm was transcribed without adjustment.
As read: 16.5 cm
